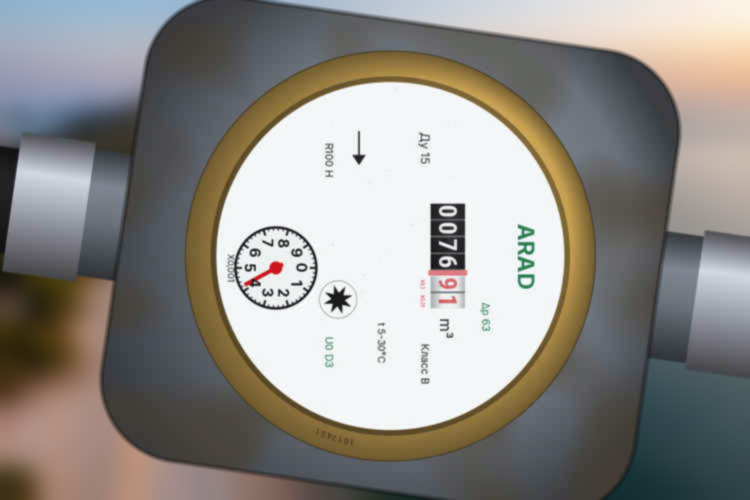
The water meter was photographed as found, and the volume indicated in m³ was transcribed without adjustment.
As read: 76.914 m³
